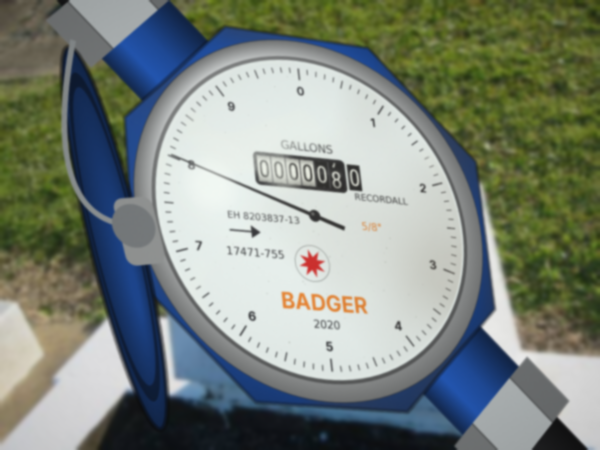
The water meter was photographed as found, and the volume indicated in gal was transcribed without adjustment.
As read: 78.0 gal
